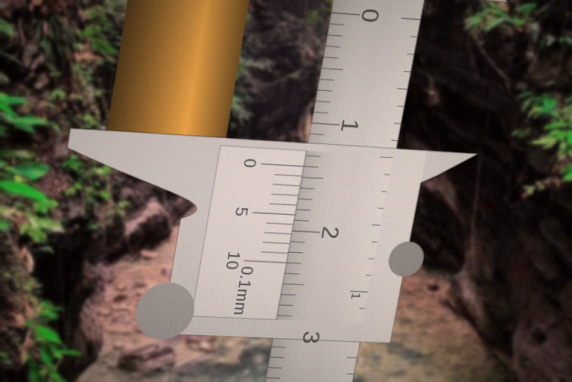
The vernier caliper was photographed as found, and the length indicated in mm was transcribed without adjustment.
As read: 14.0 mm
